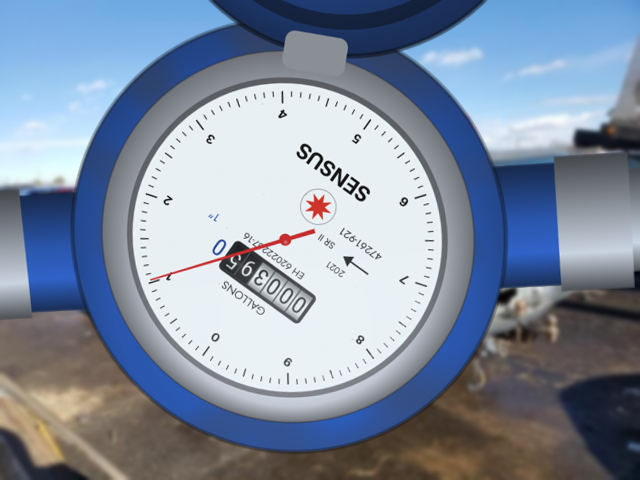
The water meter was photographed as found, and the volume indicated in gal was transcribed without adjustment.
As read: 3951.0 gal
